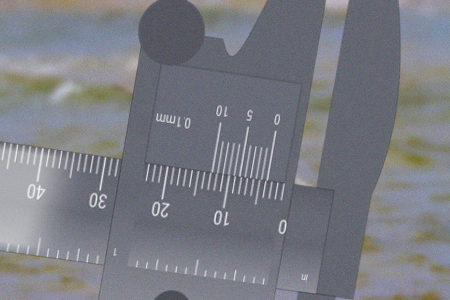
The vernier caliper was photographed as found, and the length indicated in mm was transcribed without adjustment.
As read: 3.8 mm
